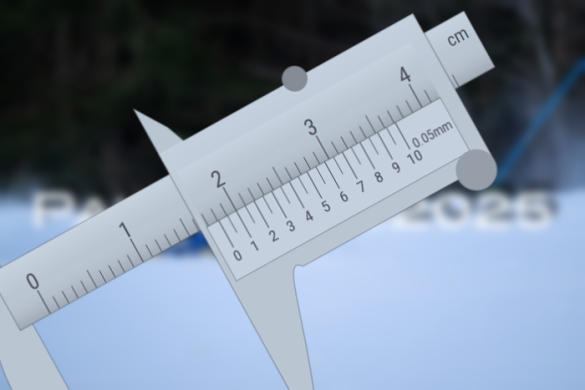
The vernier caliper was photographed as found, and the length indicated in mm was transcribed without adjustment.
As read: 18.1 mm
